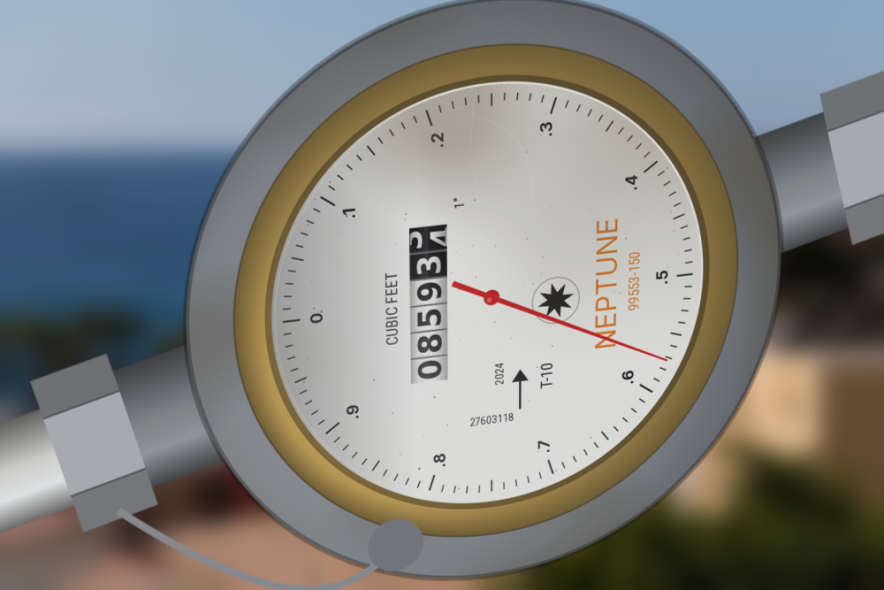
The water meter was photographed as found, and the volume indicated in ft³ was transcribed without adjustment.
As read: 85933.57 ft³
